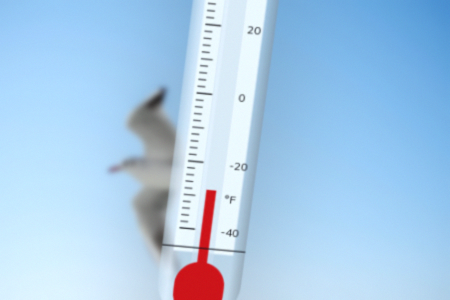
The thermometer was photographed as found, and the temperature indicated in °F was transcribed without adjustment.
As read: -28 °F
